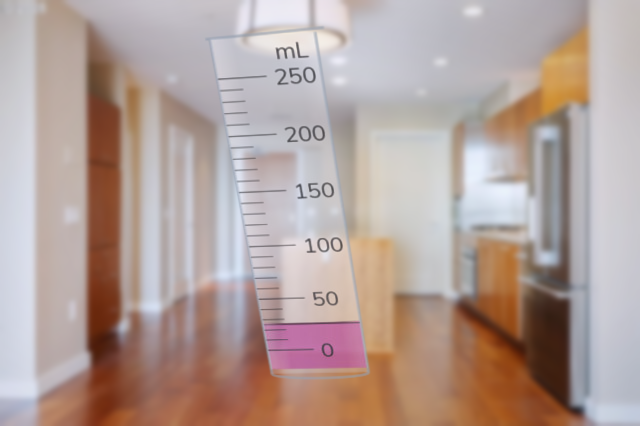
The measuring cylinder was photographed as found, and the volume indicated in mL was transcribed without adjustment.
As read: 25 mL
